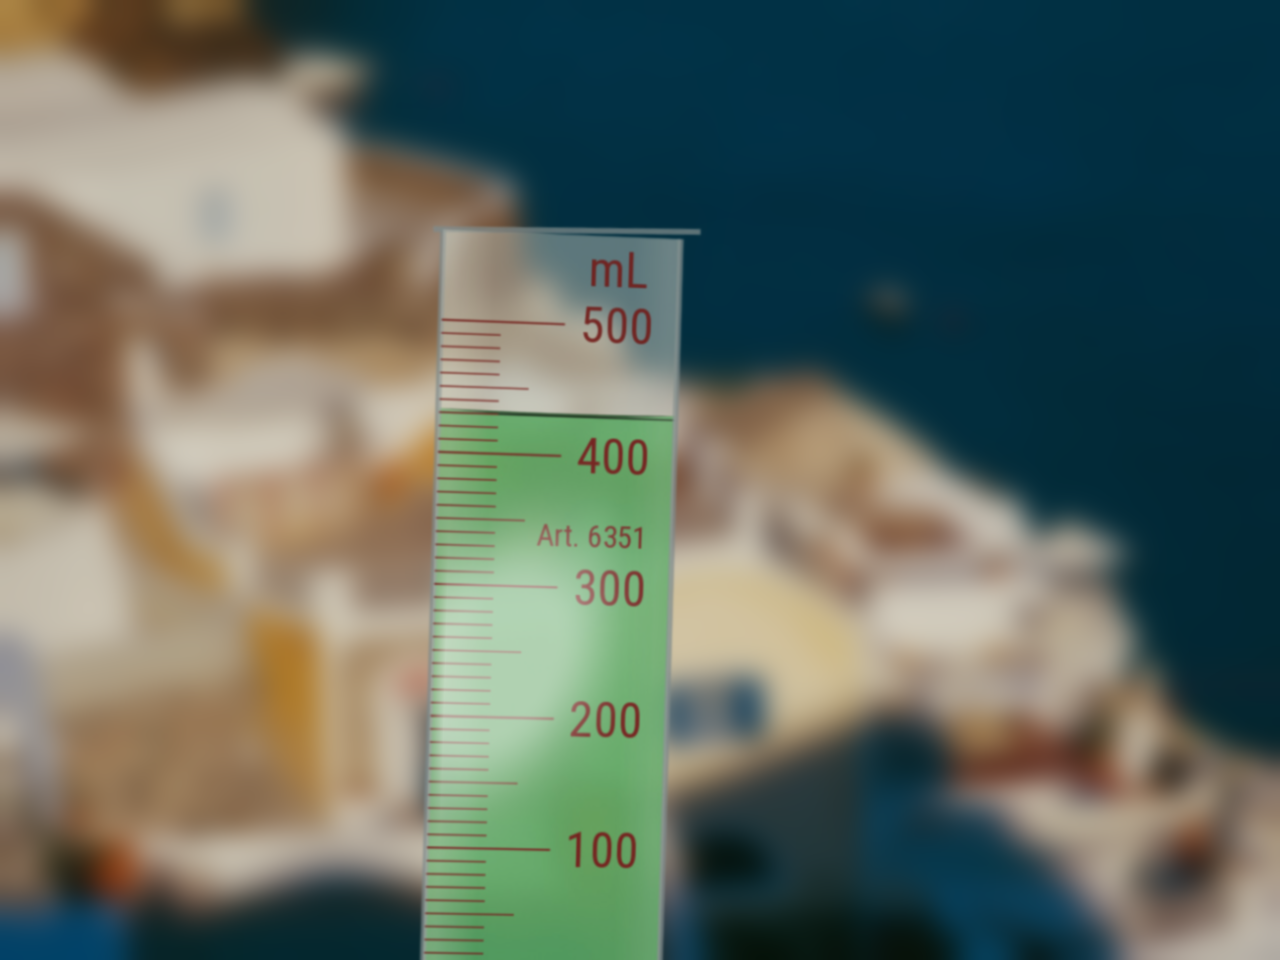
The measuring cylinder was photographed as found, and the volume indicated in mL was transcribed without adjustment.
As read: 430 mL
